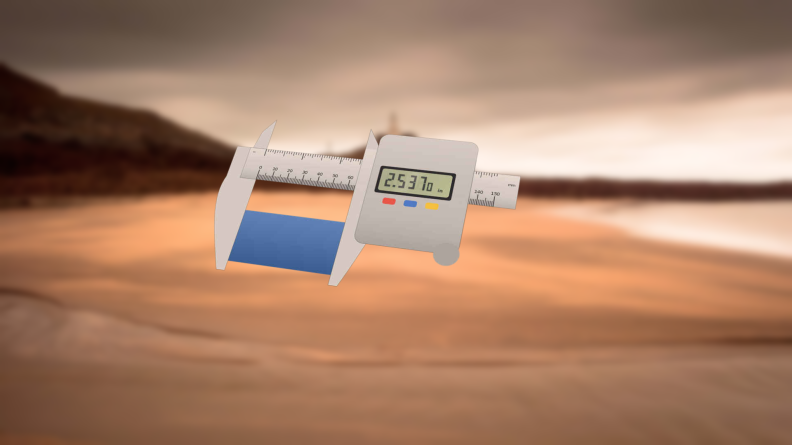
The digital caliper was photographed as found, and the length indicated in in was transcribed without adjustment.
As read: 2.5370 in
